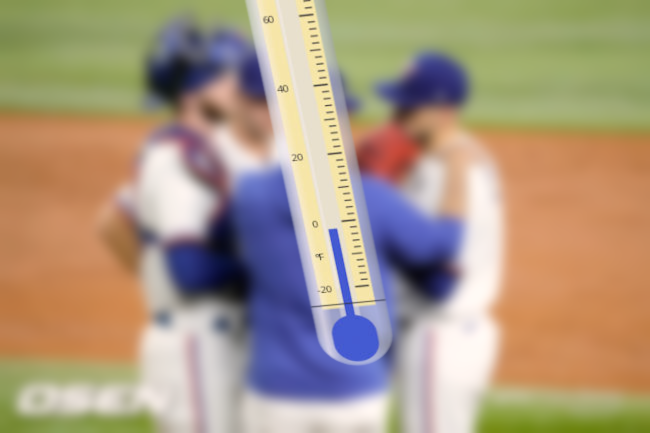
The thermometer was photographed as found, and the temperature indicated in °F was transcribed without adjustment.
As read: -2 °F
